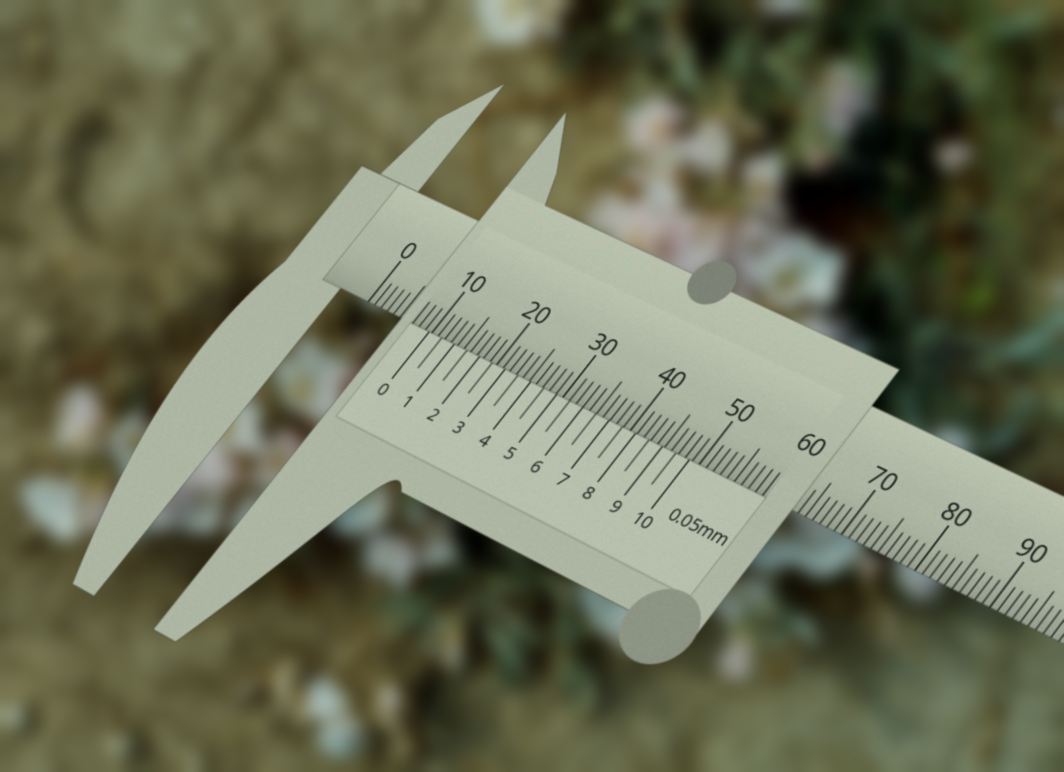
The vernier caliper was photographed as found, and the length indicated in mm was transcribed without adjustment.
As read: 9.6 mm
